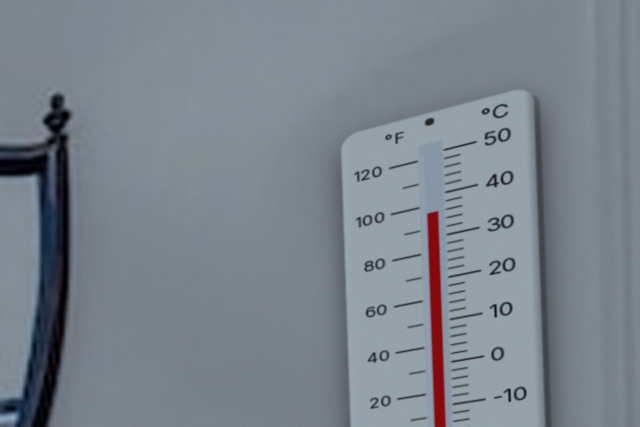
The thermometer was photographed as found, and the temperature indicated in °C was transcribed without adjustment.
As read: 36 °C
